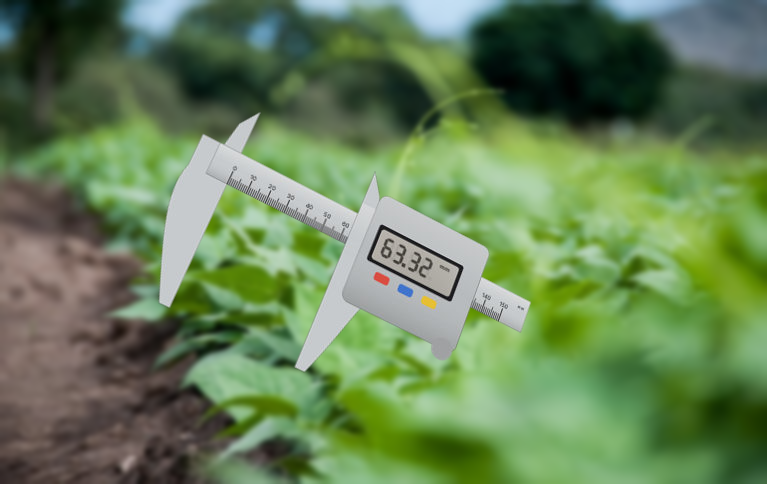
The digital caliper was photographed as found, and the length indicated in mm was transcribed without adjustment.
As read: 63.32 mm
